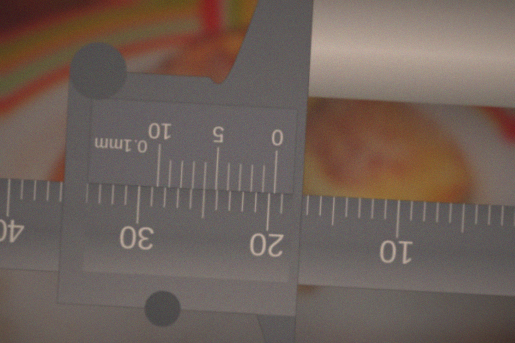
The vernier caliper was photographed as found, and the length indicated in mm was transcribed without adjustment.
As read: 19.6 mm
